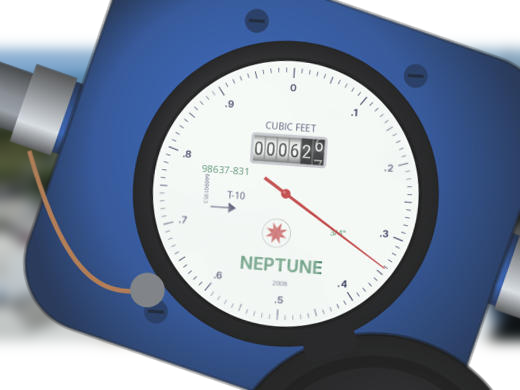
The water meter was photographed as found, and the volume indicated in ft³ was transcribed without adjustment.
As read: 626.34 ft³
